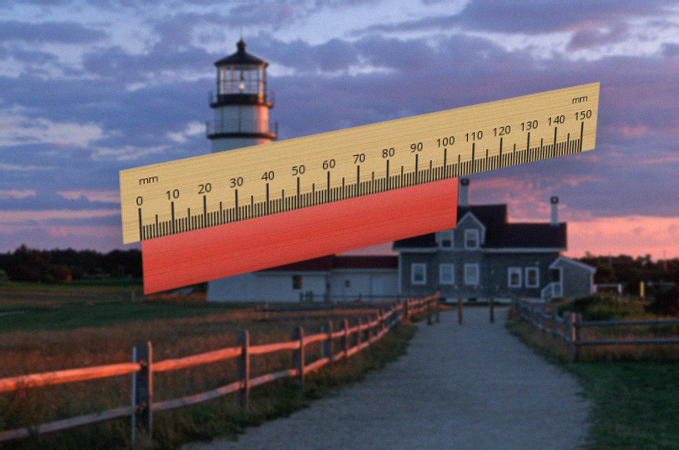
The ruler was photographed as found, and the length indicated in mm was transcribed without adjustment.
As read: 105 mm
